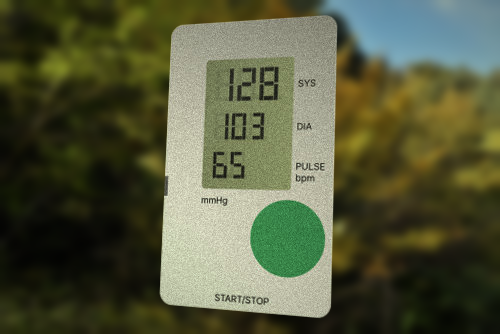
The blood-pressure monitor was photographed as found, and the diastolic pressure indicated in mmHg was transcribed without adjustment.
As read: 103 mmHg
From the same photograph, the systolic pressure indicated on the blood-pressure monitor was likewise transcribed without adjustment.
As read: 128 mmHg
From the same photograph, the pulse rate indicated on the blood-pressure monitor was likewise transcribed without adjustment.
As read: 65 bpm
